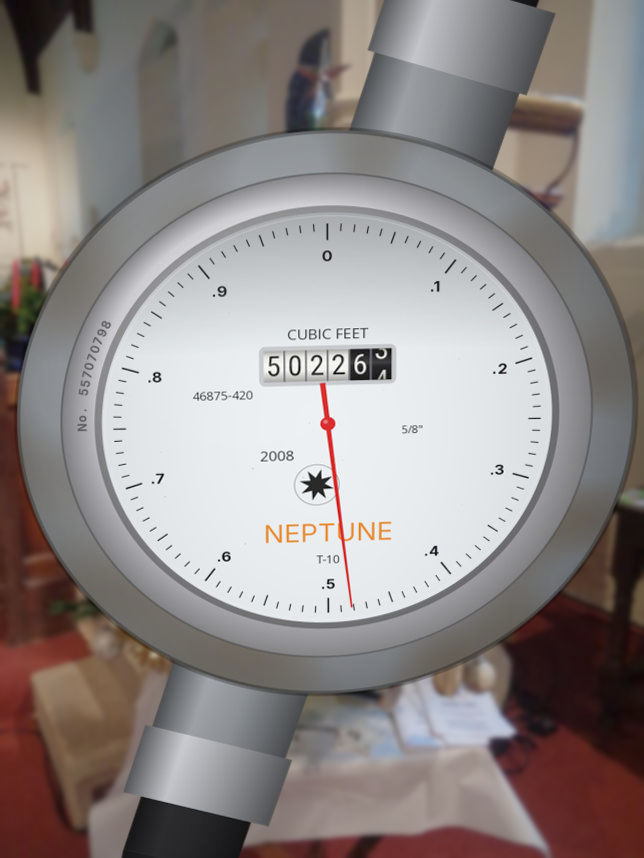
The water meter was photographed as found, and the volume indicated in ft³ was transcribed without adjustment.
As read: 502263.48 ft³
